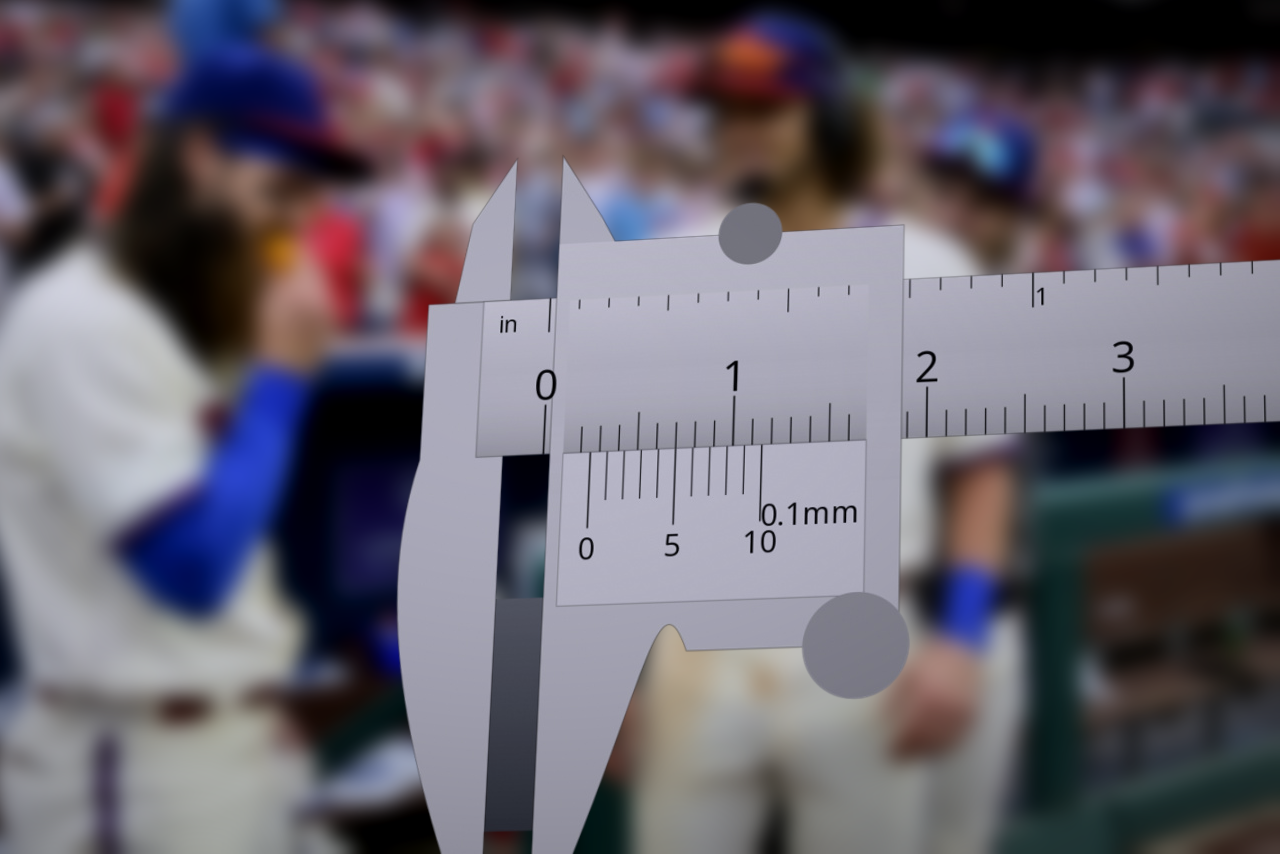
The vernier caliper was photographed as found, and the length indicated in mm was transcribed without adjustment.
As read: 2.5 mm
